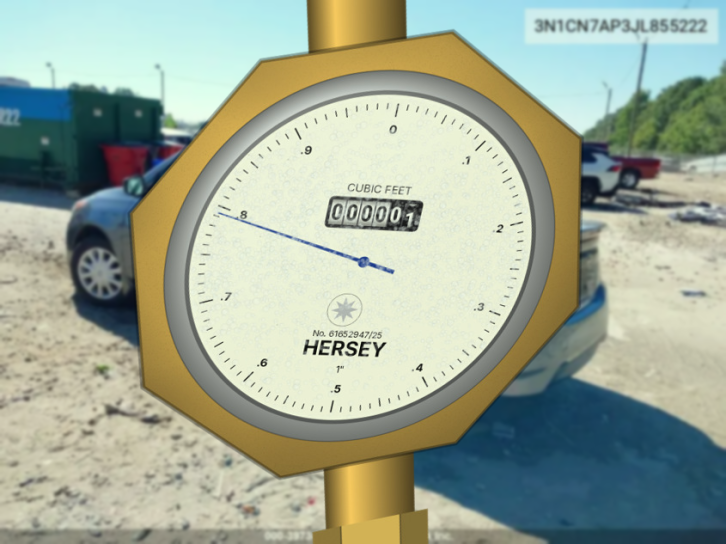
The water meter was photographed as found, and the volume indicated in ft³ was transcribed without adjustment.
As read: 0.79 ft³
